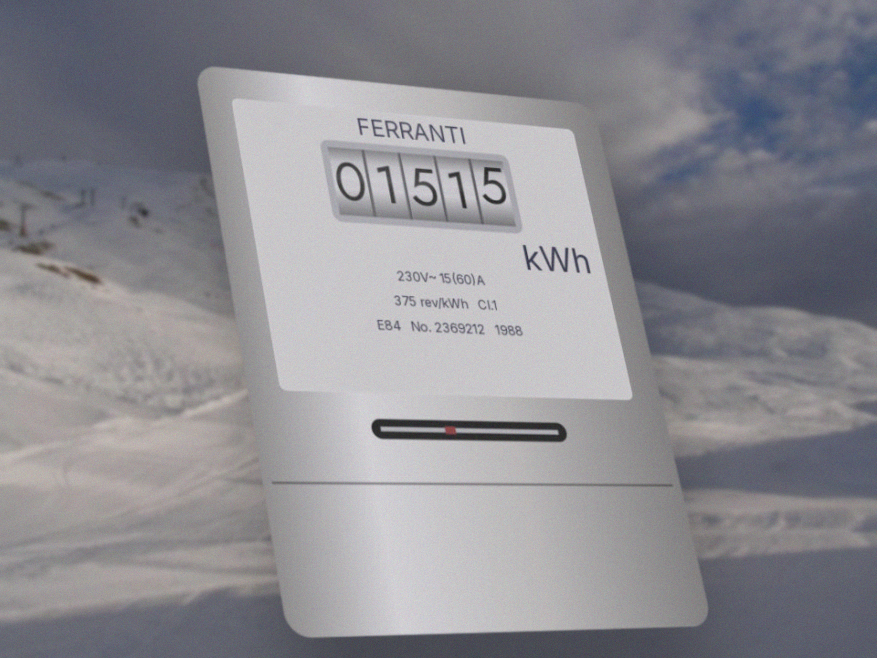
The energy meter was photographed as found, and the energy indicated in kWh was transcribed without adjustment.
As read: 1515 kWh
